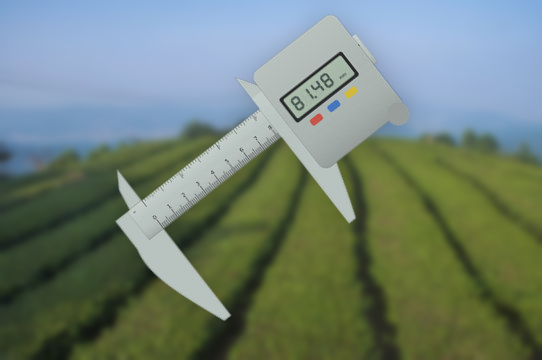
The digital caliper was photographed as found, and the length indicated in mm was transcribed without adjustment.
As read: 81.48 mm
